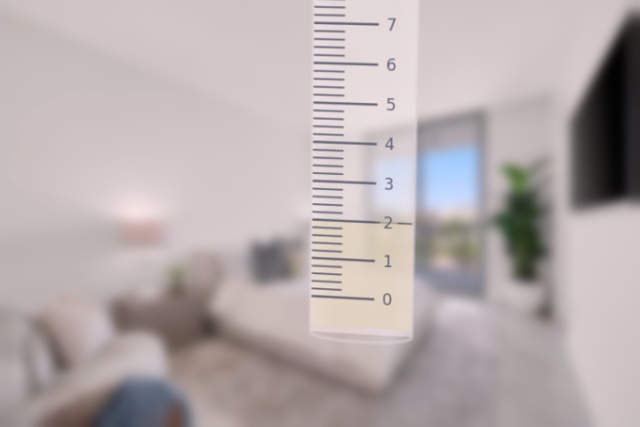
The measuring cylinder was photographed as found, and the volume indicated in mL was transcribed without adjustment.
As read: 2 mL
